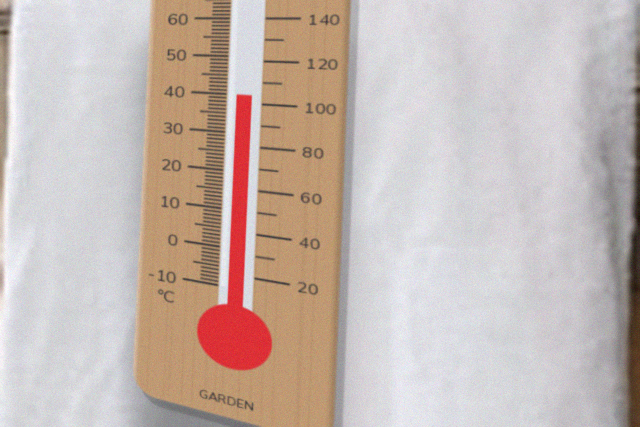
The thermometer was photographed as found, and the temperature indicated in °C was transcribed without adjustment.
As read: 40 °C
